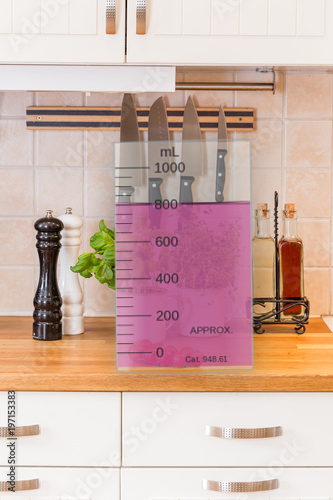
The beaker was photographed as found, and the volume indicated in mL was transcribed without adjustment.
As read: 800 mL
